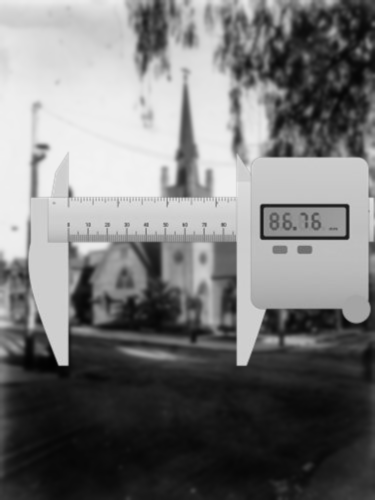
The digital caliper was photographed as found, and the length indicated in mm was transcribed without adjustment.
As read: 86.76 mm
